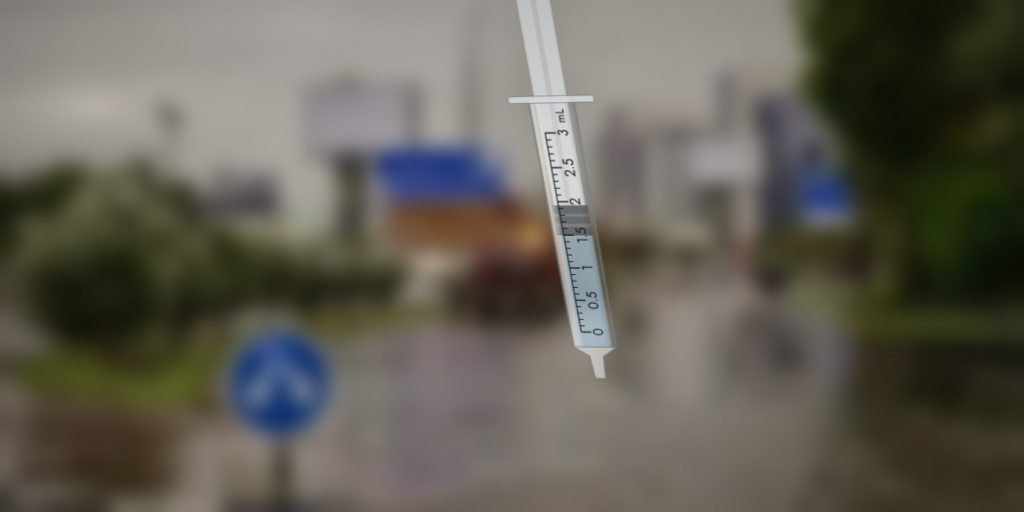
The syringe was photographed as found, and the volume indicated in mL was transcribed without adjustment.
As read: 1.5 mL
